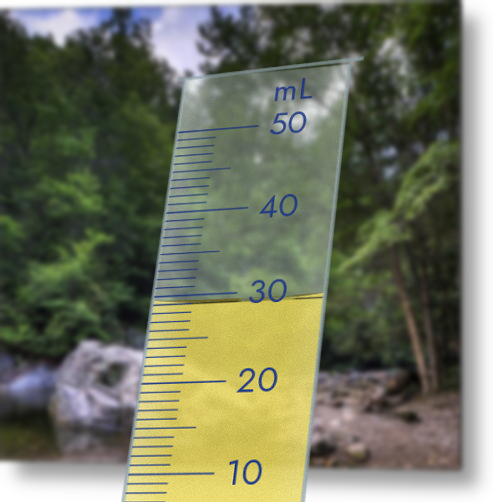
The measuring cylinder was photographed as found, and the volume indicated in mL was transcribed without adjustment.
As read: 29 mL
